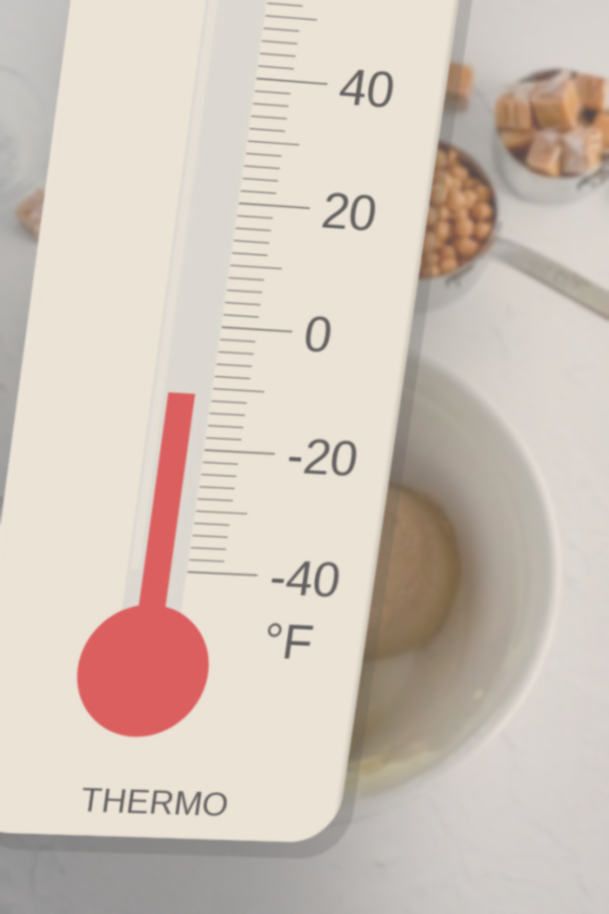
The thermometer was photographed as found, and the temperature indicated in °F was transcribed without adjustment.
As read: -11 °F
